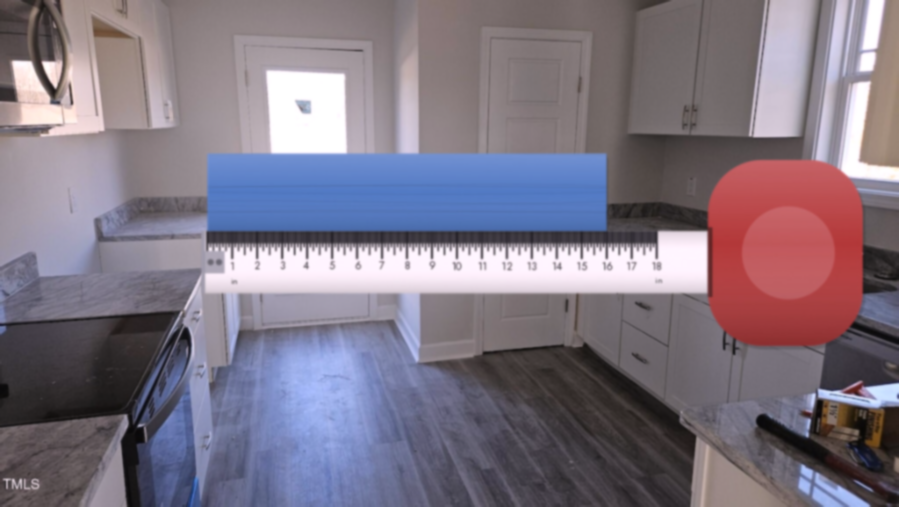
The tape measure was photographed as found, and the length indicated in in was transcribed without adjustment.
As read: 16 in
